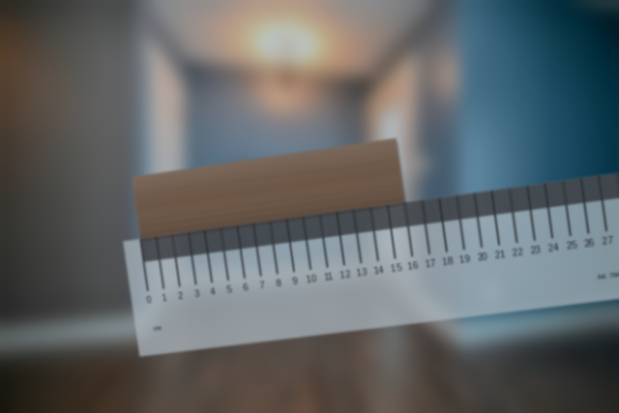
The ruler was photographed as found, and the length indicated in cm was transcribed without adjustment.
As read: 16 cm
